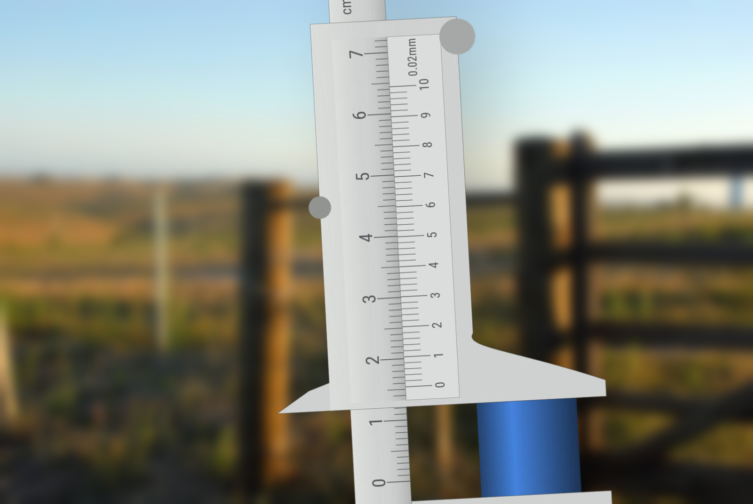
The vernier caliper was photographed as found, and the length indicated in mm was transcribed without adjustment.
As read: 15.4 mm
